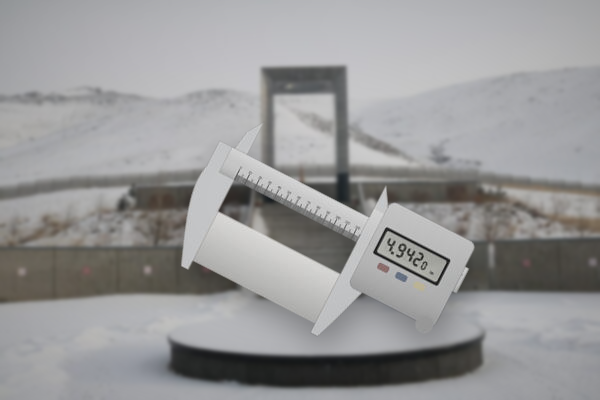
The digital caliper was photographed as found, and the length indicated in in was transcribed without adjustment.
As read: 4.9420 in
